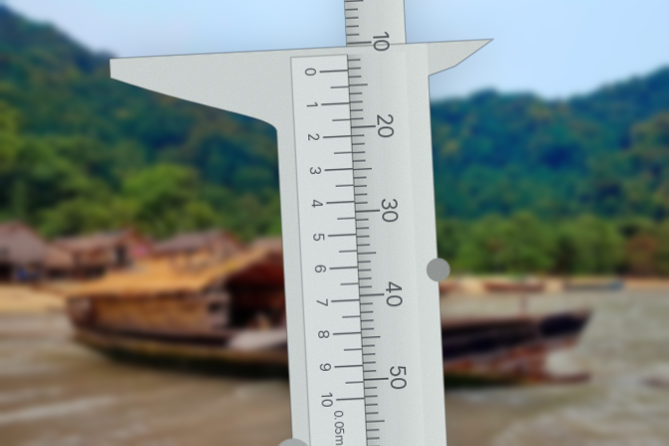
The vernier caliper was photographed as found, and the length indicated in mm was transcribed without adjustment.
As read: 13.2 mm
